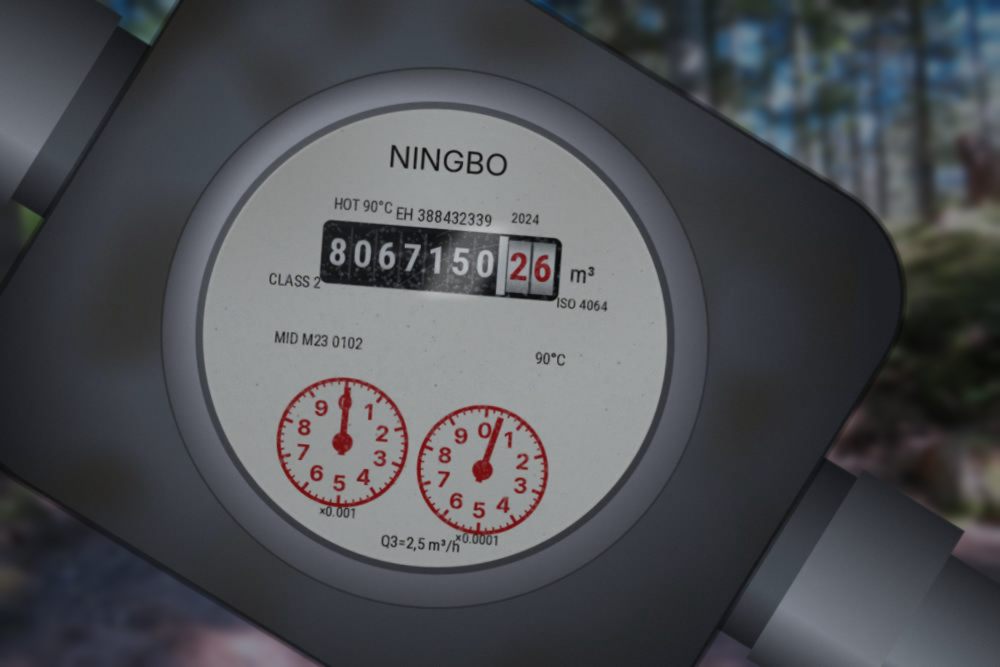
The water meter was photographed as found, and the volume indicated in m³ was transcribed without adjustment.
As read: 8067150.2600 m³
